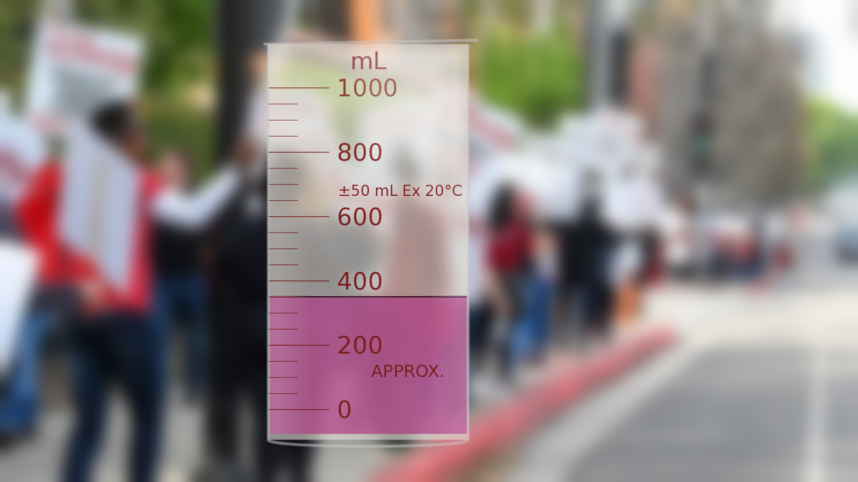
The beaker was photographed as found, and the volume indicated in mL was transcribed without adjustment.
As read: 350 mL
